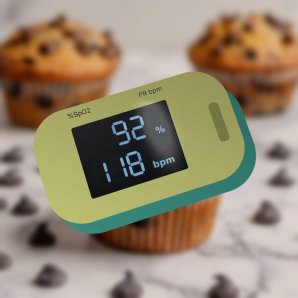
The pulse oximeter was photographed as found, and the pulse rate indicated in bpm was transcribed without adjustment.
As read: 118 bpm
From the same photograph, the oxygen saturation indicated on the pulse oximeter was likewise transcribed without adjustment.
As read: 92 %
